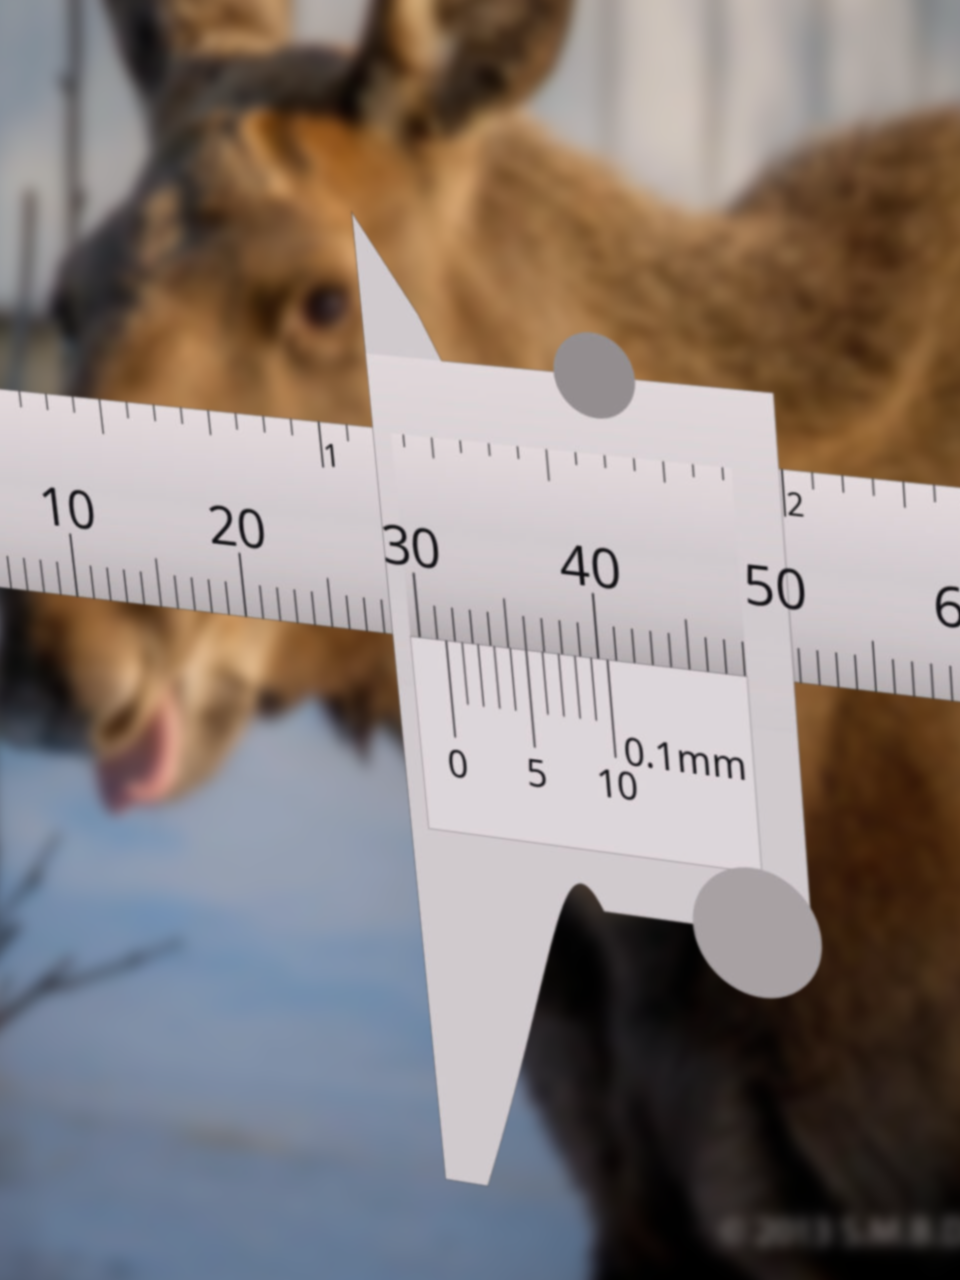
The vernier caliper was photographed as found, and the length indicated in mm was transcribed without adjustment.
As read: 31.5 mm
